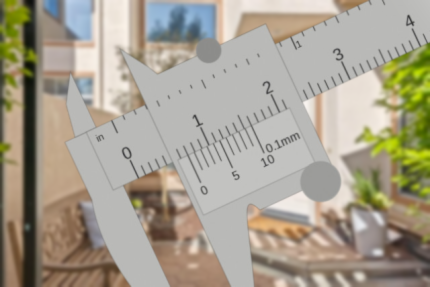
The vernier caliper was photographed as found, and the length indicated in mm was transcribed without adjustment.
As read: 7.0 mm
